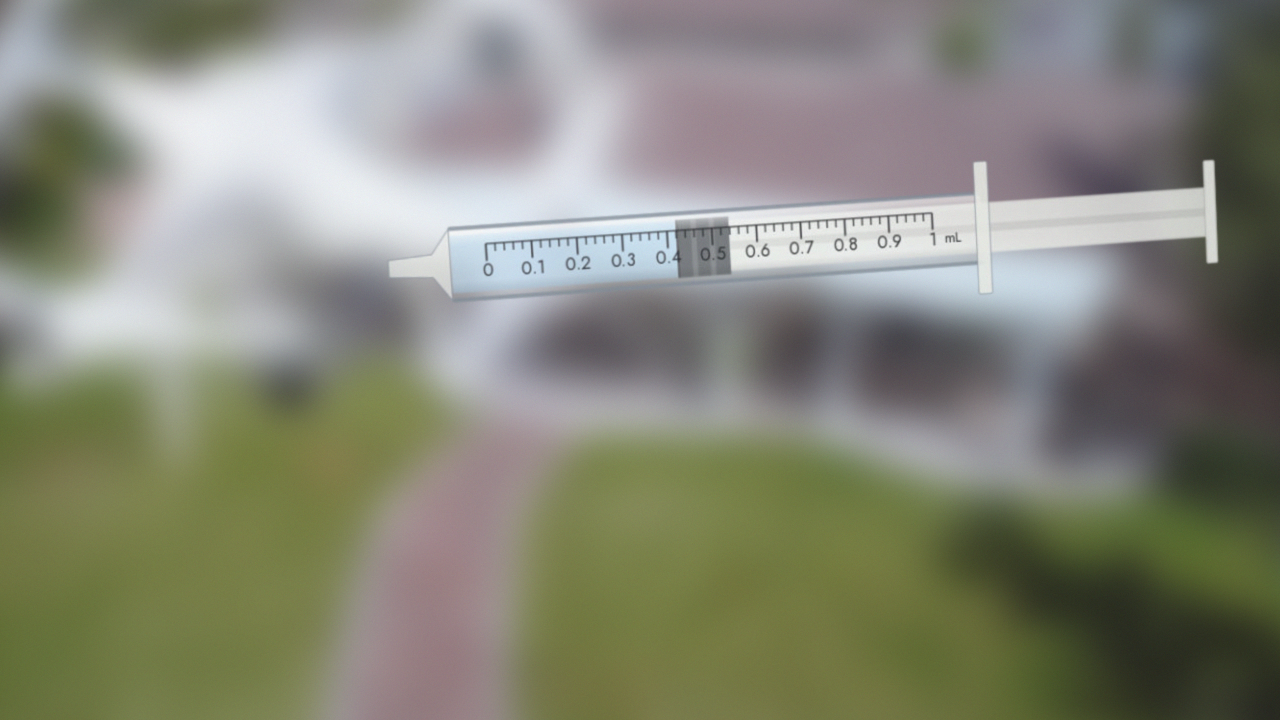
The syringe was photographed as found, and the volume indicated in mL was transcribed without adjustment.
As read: 0.42 mL
